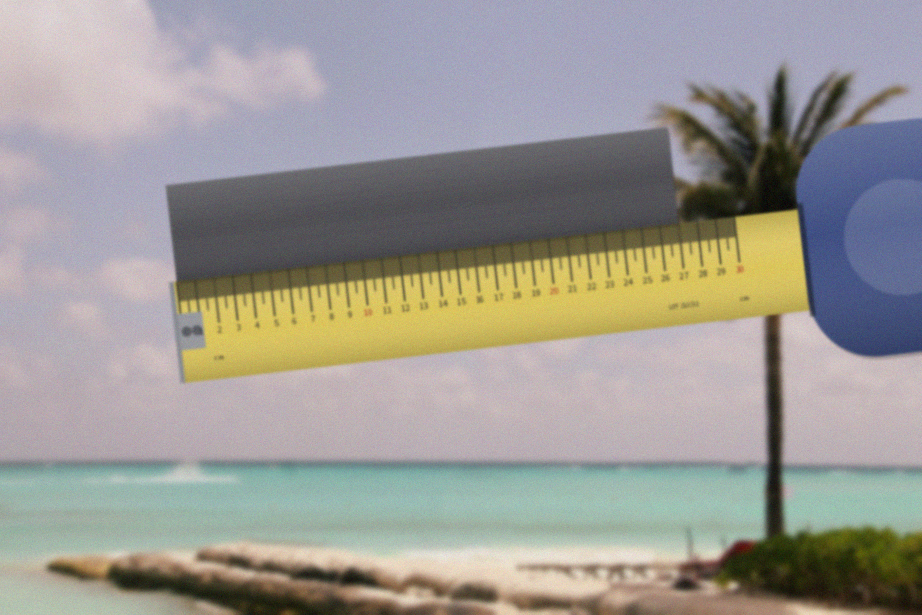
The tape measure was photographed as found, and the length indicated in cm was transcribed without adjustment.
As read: 27 cm
